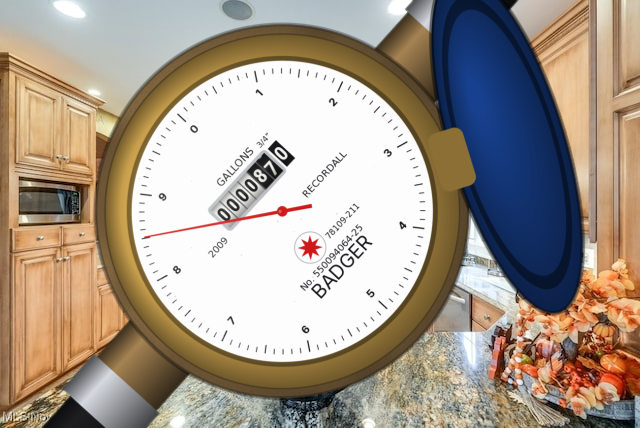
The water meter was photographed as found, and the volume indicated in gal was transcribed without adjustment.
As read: 868.5 gal
